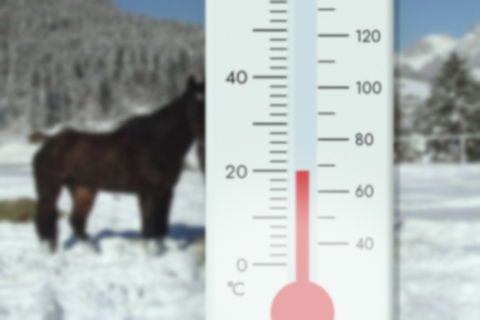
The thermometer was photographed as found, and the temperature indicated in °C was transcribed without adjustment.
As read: 20 °C
